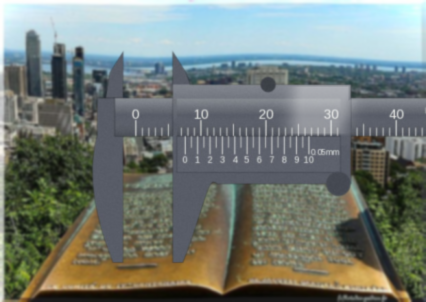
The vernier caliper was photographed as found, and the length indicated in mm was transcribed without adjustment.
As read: 7.6 mm
